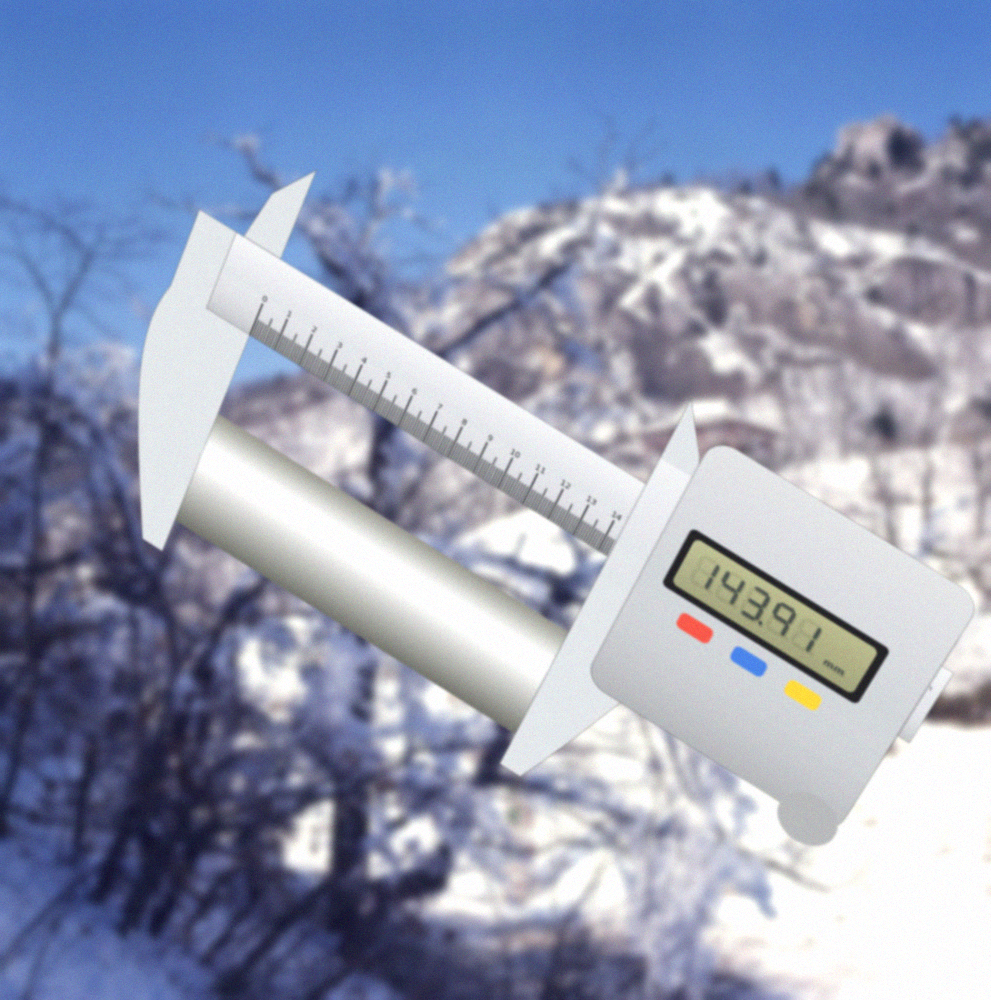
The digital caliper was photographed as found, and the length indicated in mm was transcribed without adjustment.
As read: 143.91 mm
